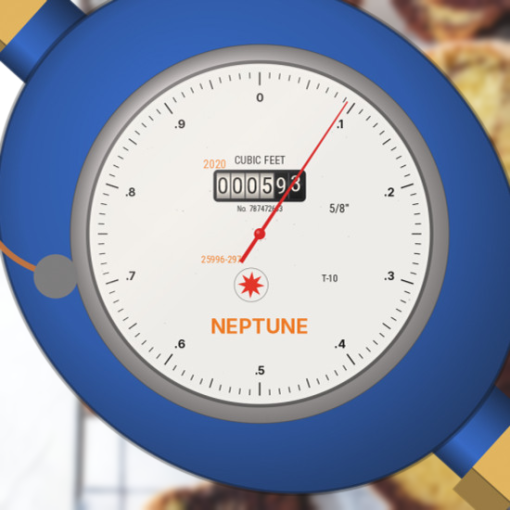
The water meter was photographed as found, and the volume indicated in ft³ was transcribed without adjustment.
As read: 593.09 ft³
